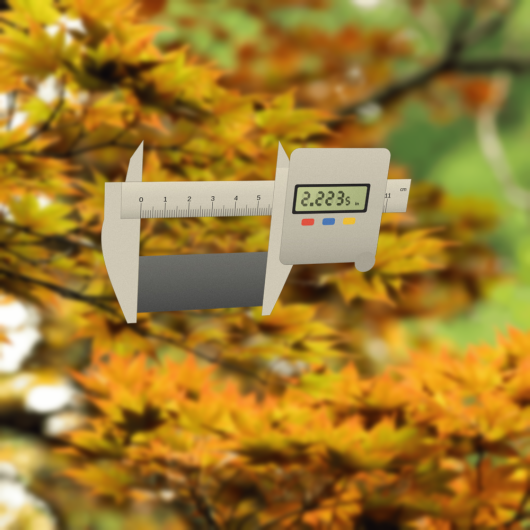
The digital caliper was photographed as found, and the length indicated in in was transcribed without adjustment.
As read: 2.2235 in
